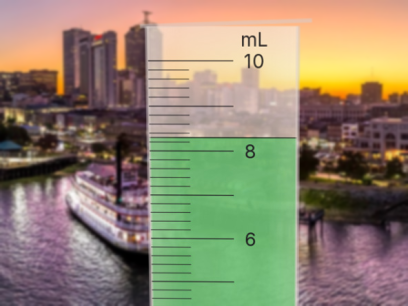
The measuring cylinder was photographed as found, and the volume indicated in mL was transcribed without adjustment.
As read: 8.3 mL
